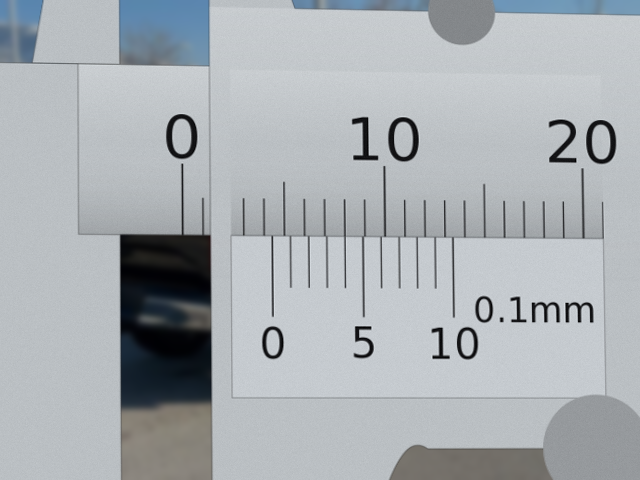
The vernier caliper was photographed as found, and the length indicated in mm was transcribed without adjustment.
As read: 4.4 mm
